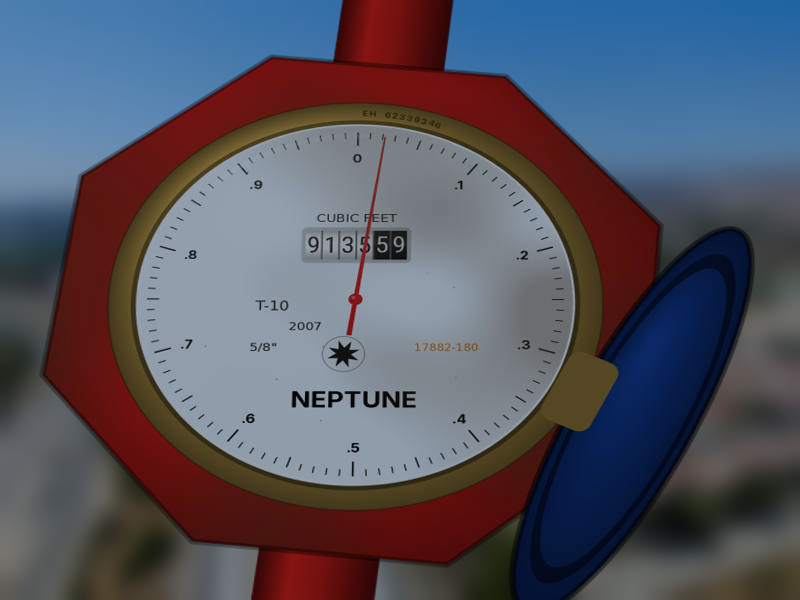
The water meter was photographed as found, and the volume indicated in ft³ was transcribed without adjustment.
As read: 913559.02 ft³
